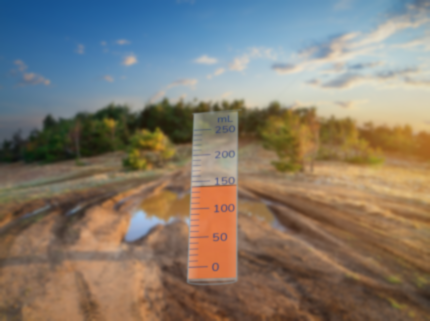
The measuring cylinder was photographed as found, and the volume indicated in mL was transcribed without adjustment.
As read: 140 mL
